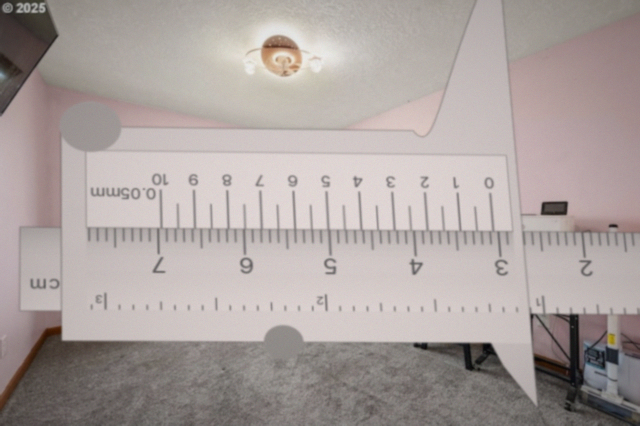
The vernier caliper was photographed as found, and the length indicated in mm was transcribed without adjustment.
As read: 30.6 mm
